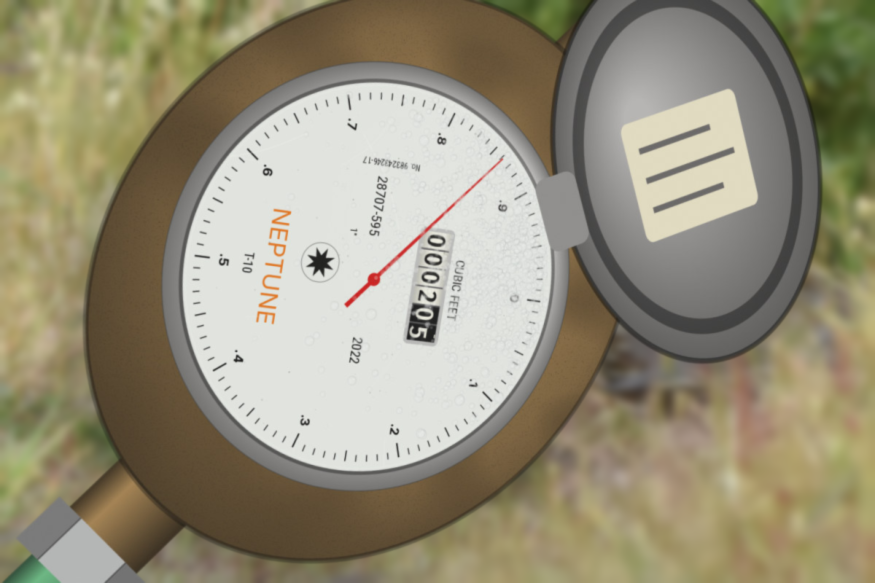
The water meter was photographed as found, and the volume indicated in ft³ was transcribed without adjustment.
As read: 204.86 ft³
